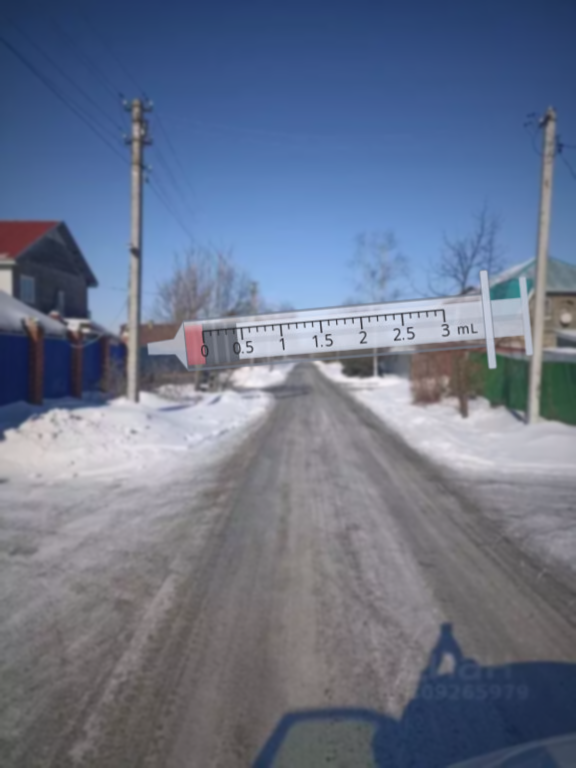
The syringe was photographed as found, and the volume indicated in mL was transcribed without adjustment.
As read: 0 mL
